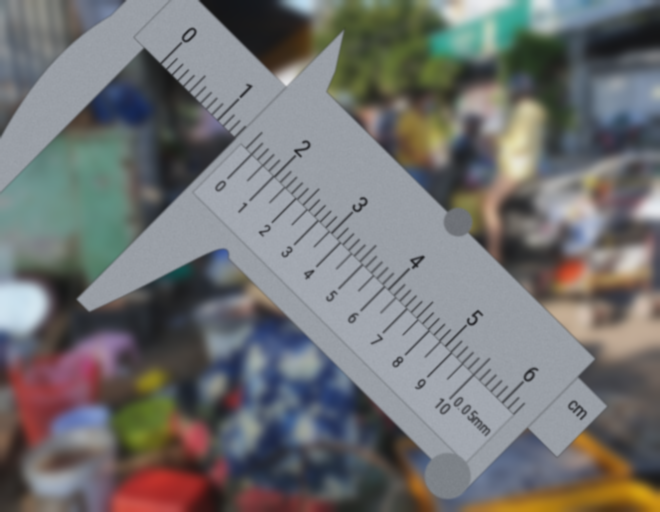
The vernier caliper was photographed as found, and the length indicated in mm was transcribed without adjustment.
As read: 16.0 mm
